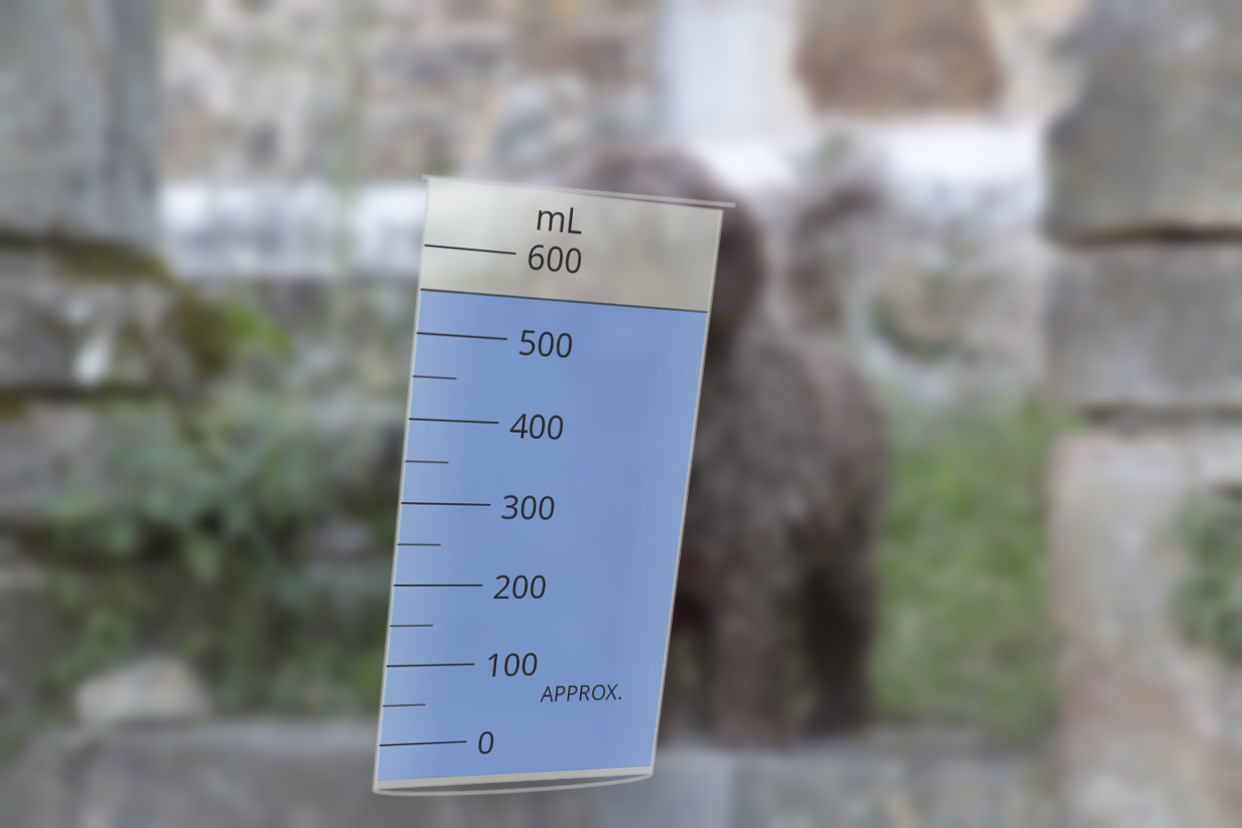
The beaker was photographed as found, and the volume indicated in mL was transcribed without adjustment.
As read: 550 mL
